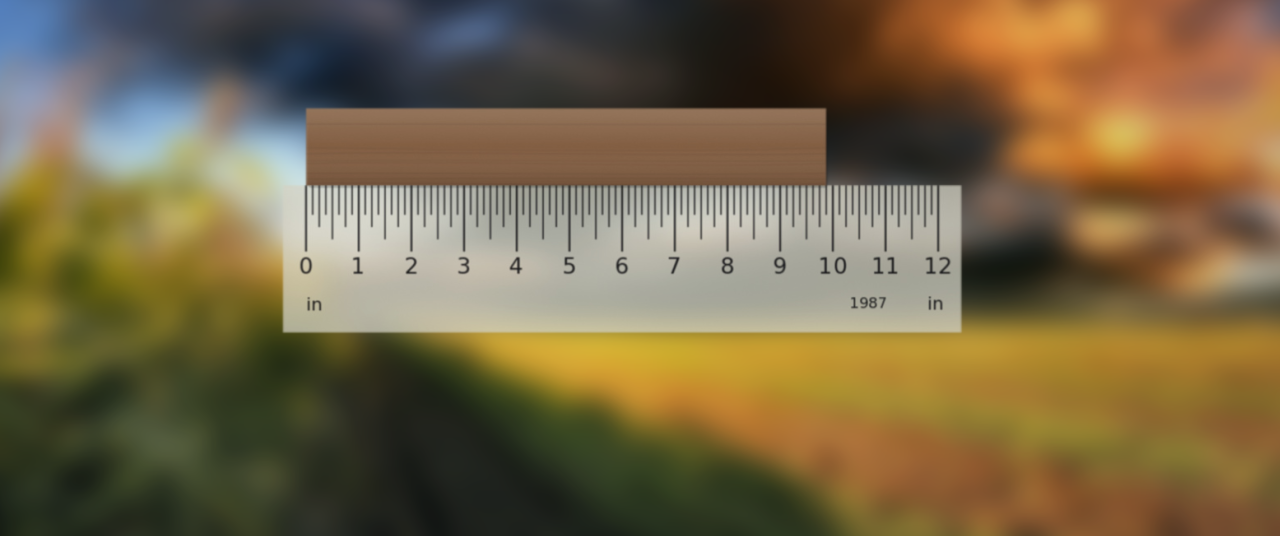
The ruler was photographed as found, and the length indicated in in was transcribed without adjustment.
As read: 9.875 in
